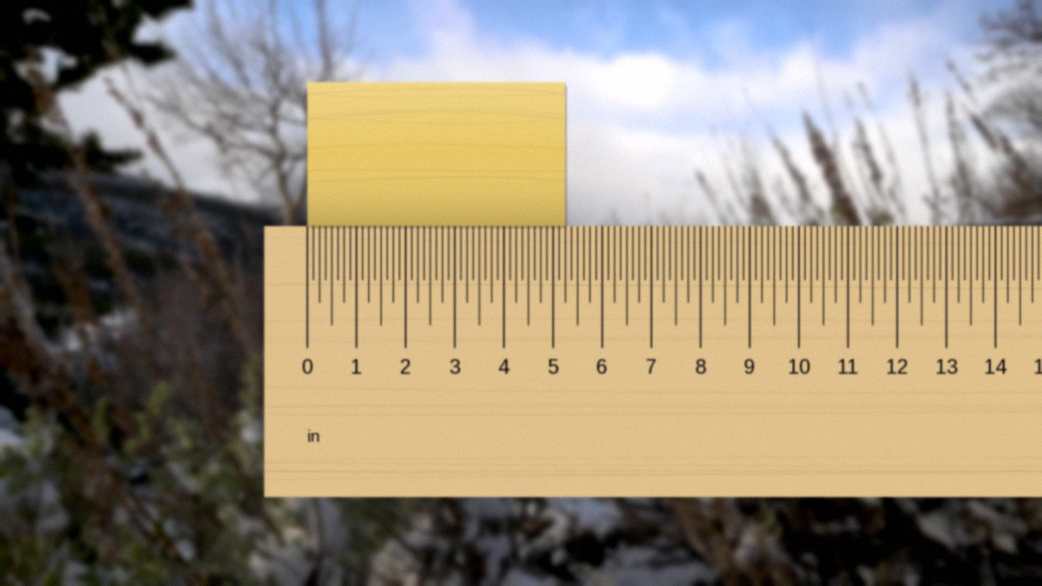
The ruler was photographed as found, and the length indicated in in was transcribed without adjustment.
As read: 5.25 in
